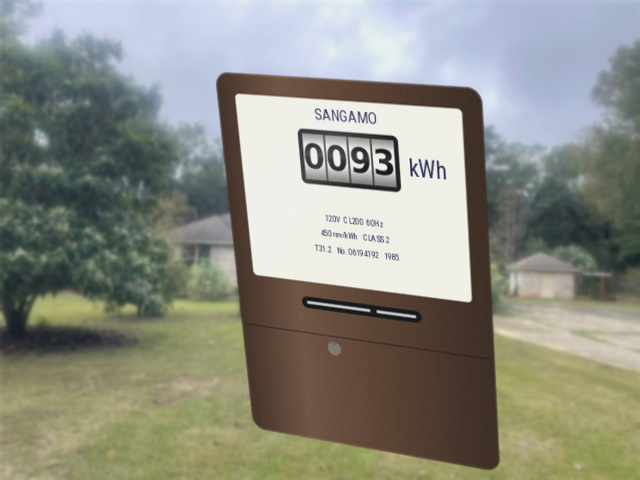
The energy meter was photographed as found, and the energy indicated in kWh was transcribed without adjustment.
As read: 93 kWh
